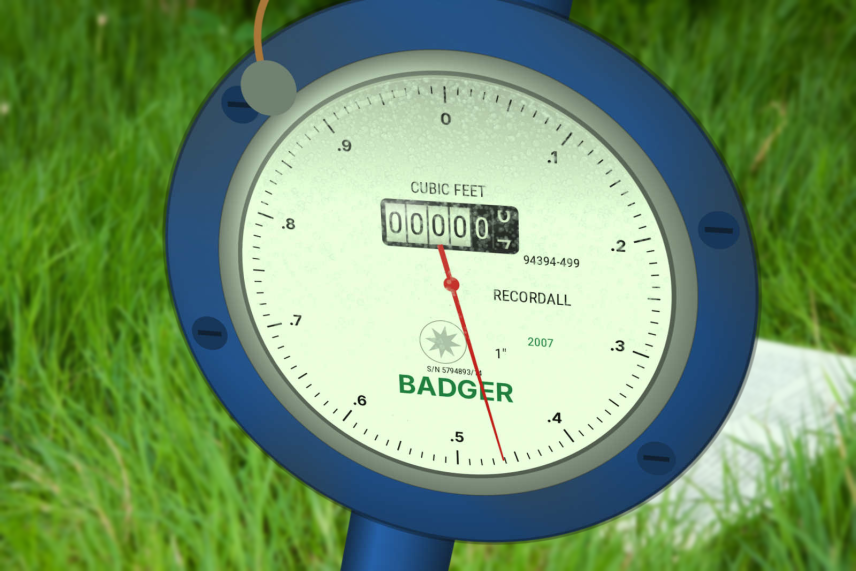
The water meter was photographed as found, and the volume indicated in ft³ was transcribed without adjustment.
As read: 6.46 ft³
